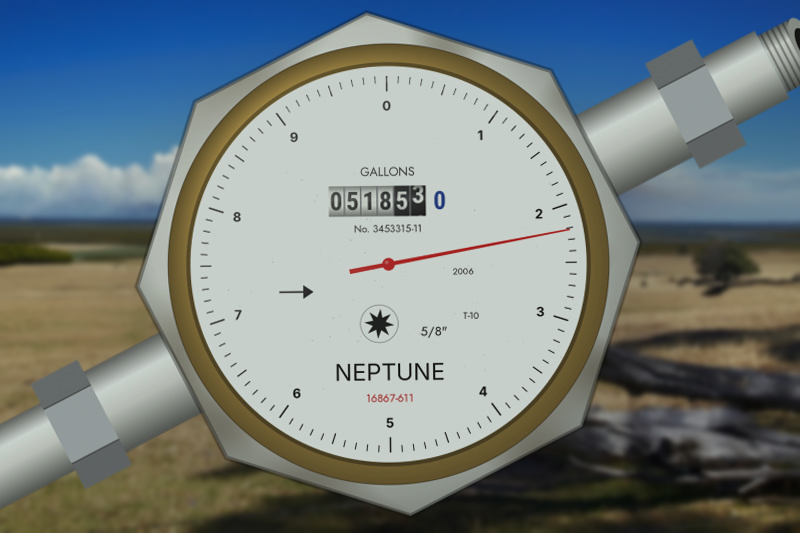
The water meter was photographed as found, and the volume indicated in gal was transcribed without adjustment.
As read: 518532.2 gal
